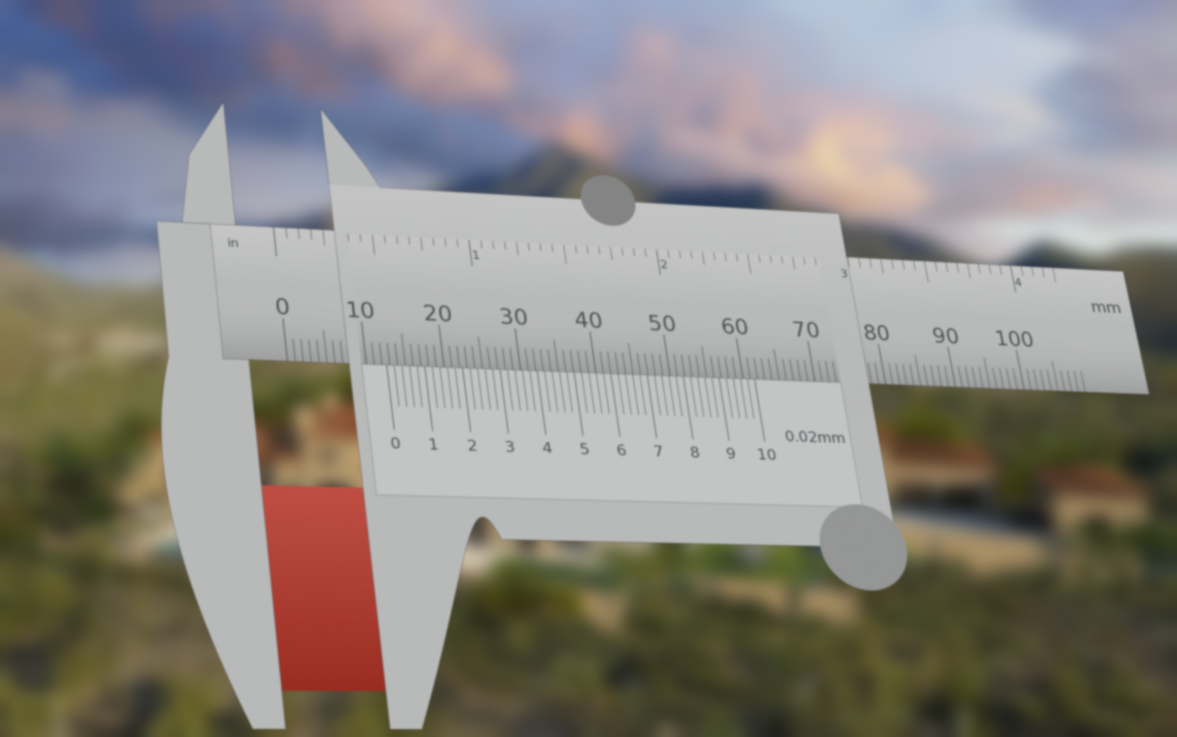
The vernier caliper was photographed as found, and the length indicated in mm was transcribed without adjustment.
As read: 12.6 mm
